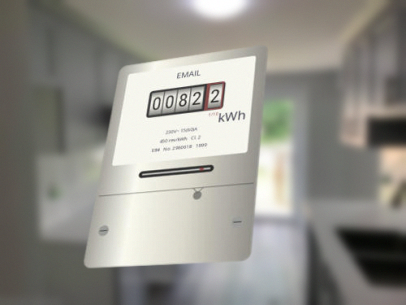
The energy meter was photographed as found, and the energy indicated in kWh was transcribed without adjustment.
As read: 82.2 kWh
